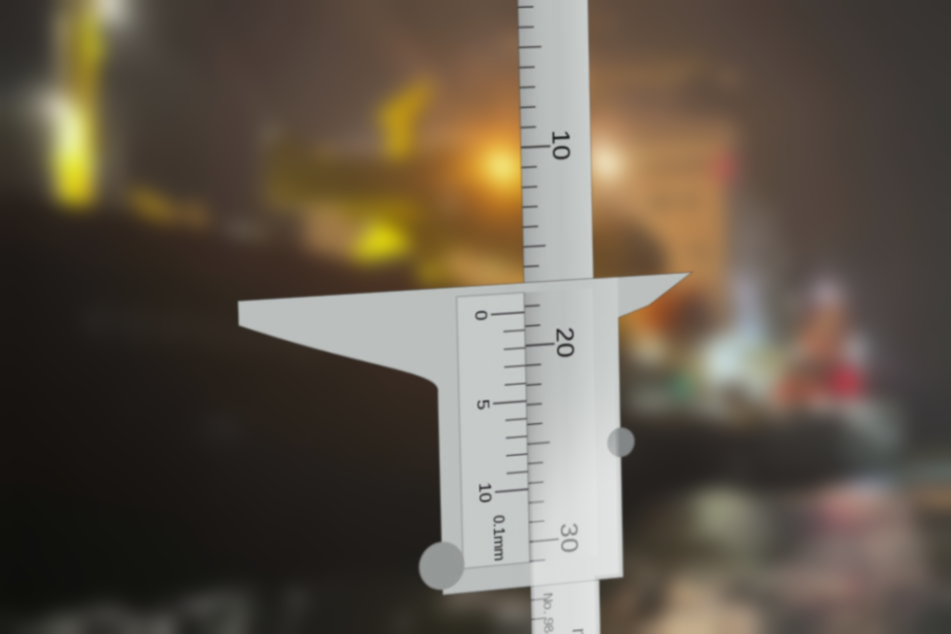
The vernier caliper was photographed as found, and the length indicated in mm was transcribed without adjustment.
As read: 18.3 mm
